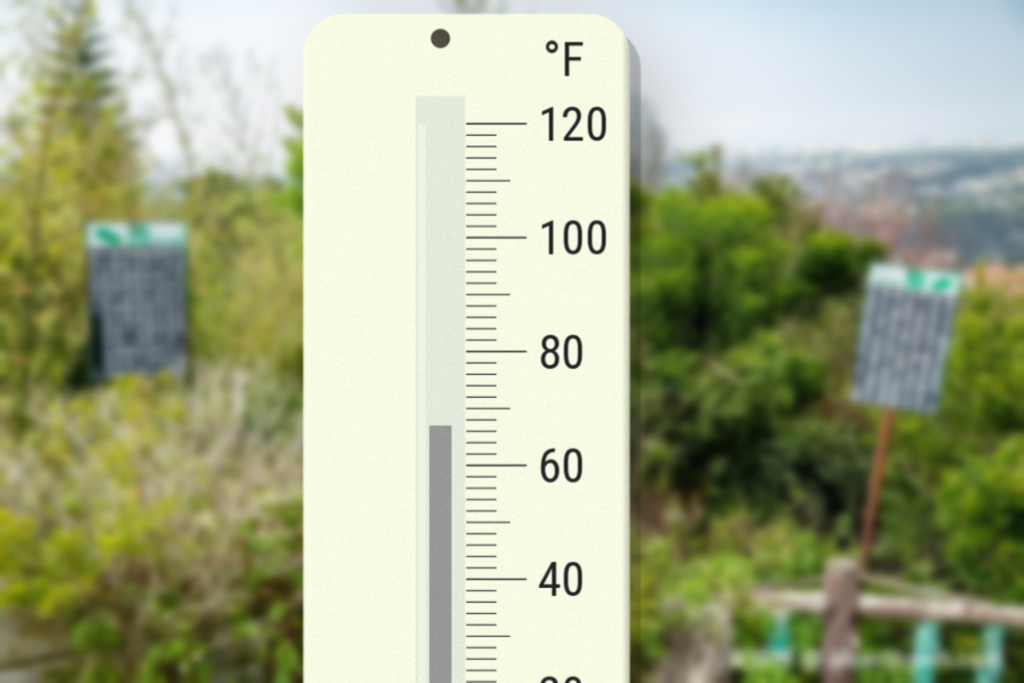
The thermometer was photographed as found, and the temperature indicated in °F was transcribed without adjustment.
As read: 67 °F
